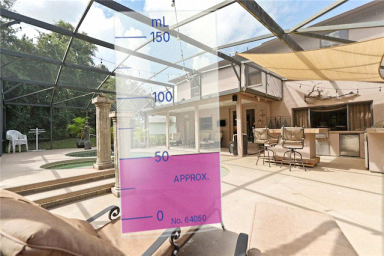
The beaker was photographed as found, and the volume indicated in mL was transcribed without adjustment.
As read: 50 mL
